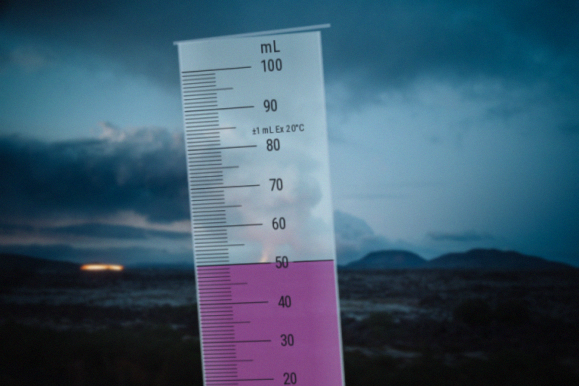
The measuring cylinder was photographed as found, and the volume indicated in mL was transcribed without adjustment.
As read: 50 mL
